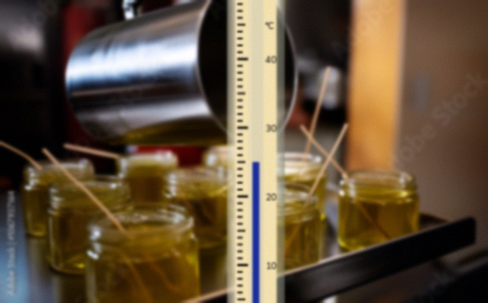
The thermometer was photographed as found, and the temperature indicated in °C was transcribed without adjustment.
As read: 25 °C
